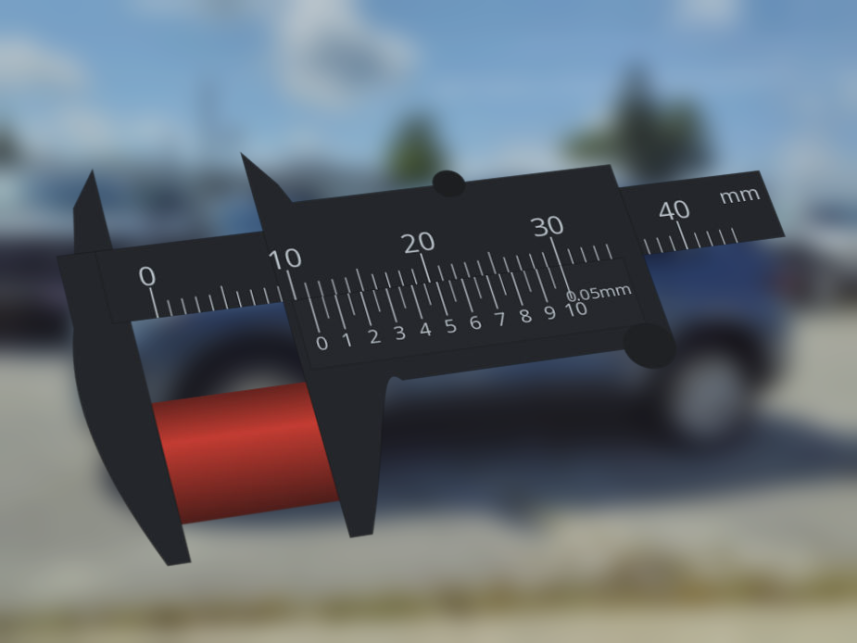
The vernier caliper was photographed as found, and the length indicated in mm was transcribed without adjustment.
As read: 11.0 mm
